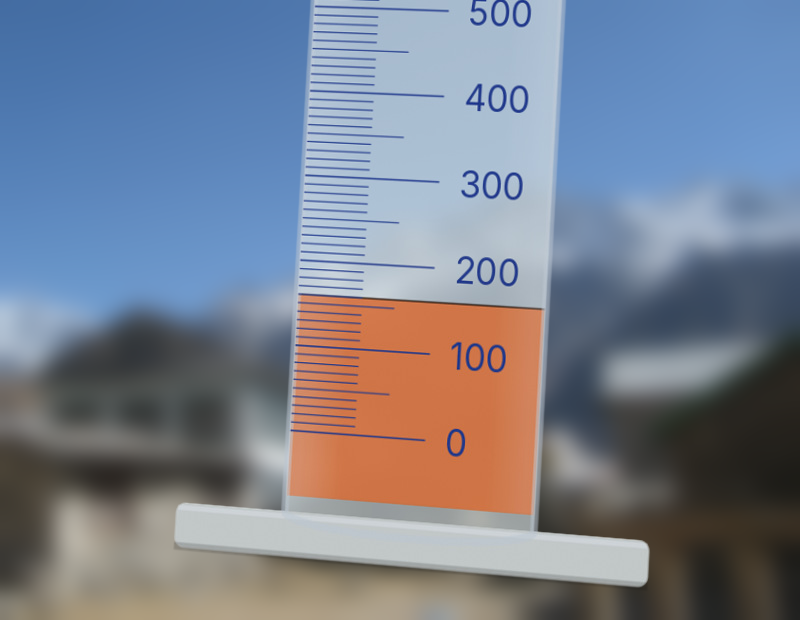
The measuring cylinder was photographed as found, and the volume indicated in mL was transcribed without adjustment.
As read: 160 mL
